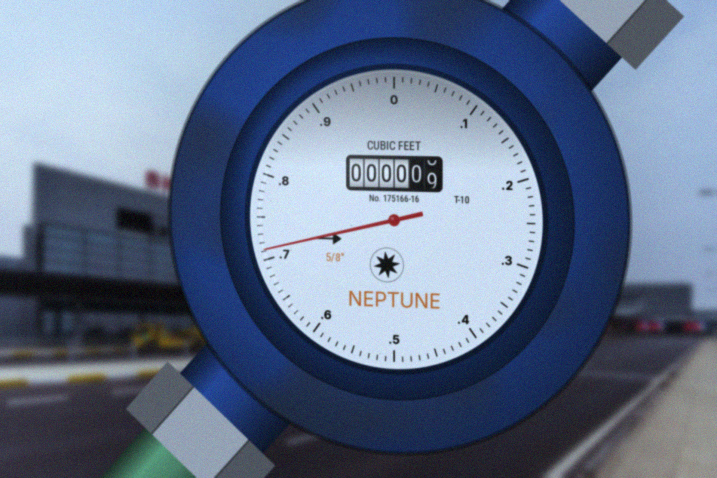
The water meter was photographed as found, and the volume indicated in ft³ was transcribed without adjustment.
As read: 8.71 ft³
